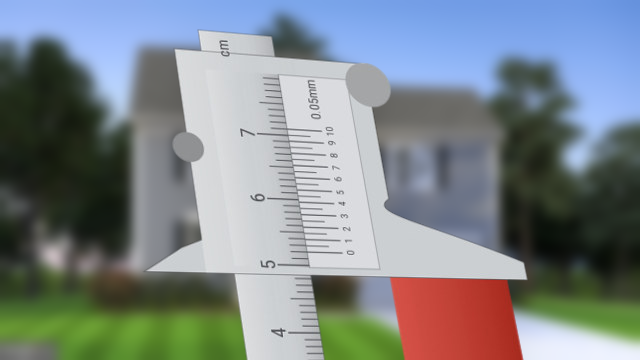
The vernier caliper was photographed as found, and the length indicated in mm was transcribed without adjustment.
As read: 52.0 mm
